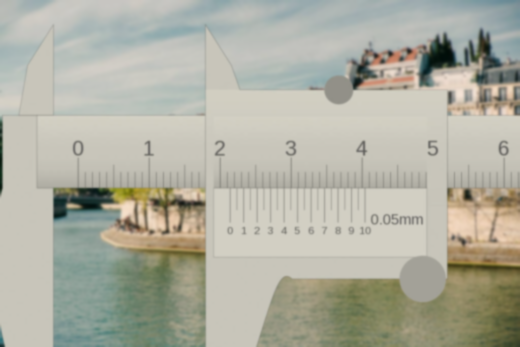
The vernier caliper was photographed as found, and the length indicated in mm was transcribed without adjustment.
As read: 21.4 mm
